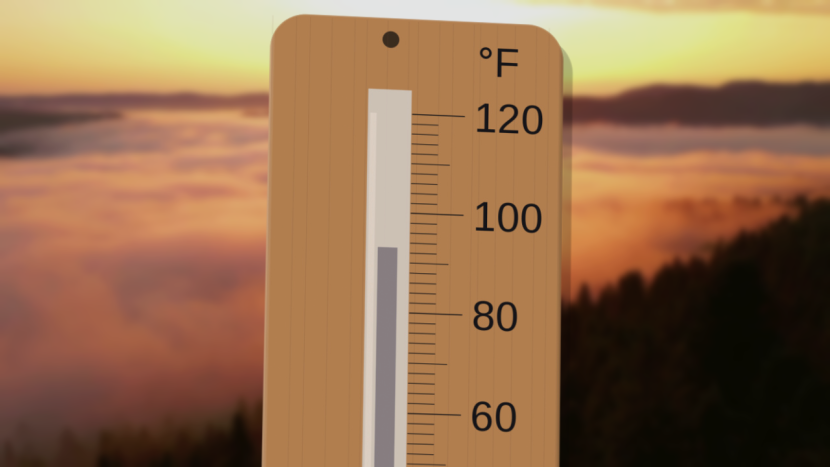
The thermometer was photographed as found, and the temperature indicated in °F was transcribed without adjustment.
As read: 93 °F
